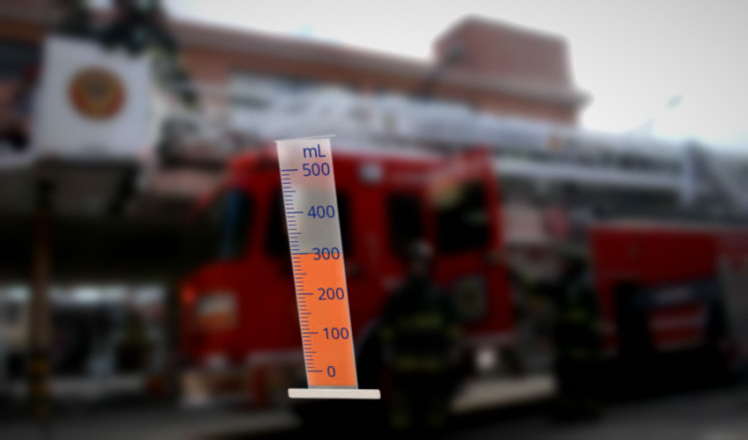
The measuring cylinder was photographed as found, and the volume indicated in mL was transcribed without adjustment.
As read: 300 mL
